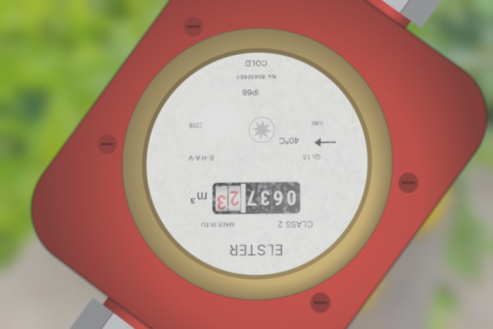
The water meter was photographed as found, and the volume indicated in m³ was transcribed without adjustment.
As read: 637.23 m³
